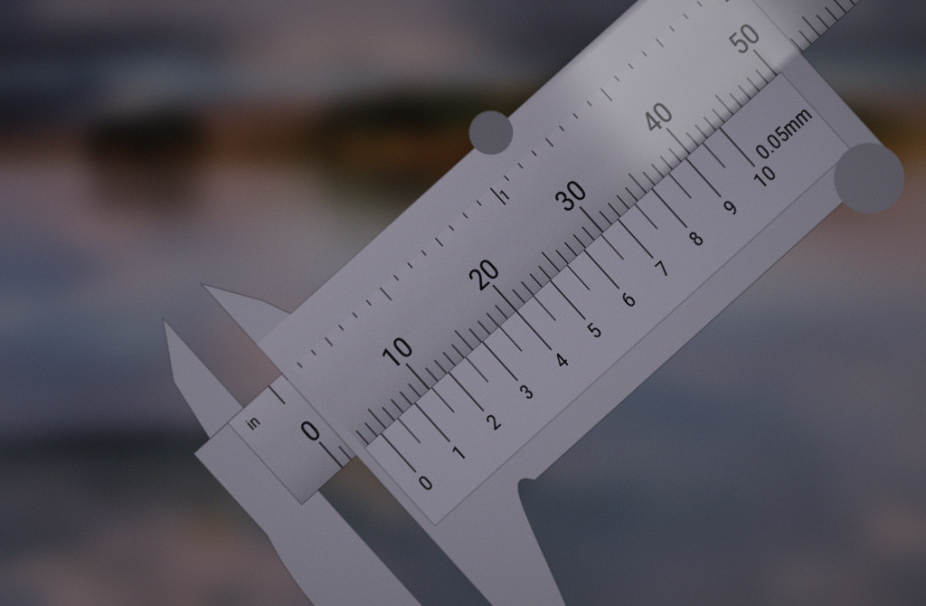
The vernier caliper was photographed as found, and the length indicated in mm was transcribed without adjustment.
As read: 4.4 mm
